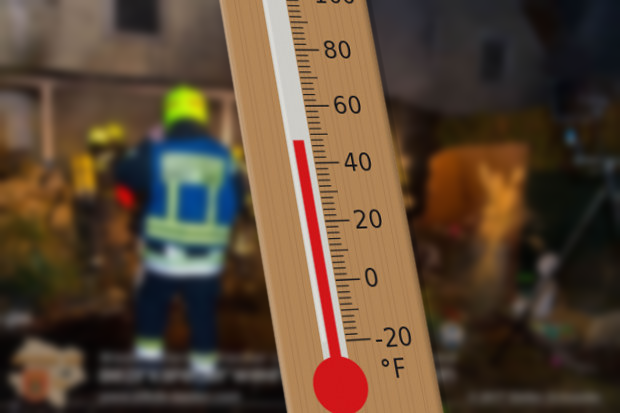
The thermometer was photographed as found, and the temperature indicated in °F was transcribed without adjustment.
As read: 48 °F
